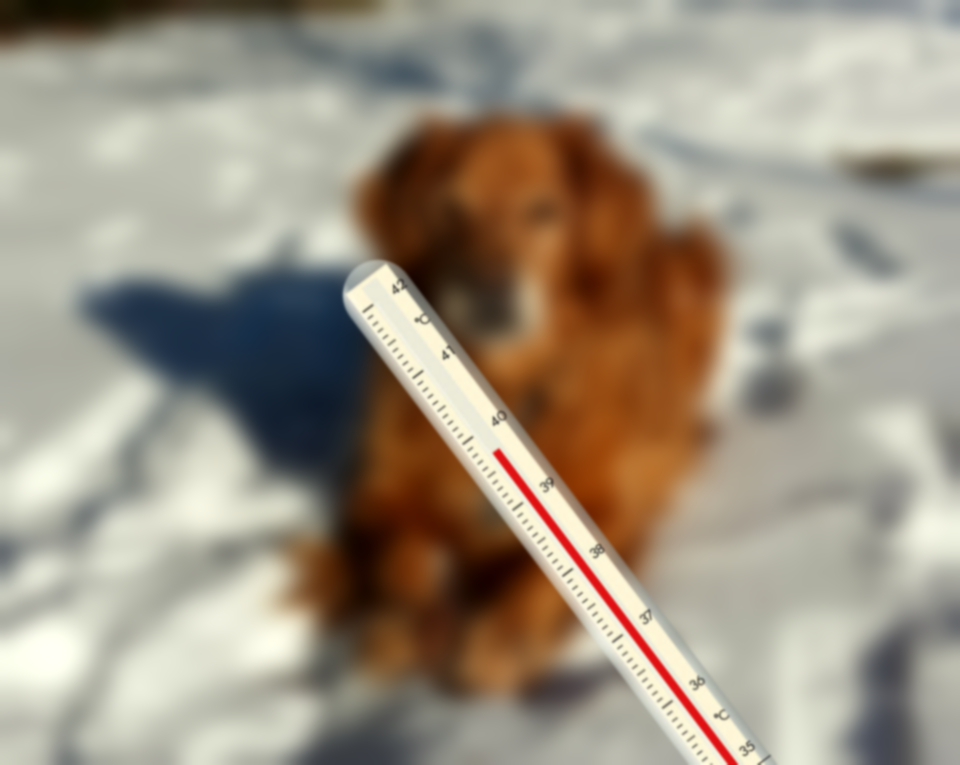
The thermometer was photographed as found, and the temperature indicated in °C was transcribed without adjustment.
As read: 39.7 °C
